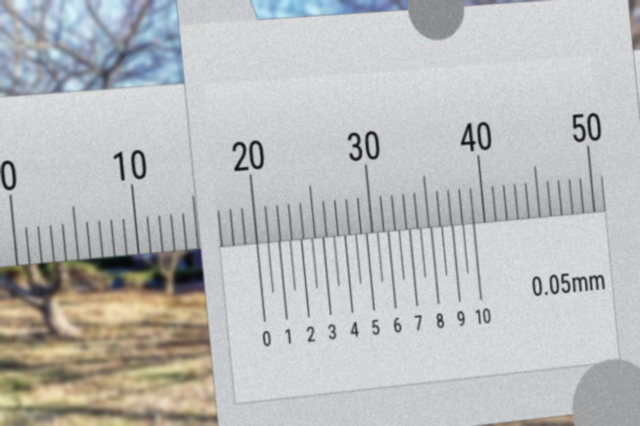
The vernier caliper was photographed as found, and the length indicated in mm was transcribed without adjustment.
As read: 20.0 mm
